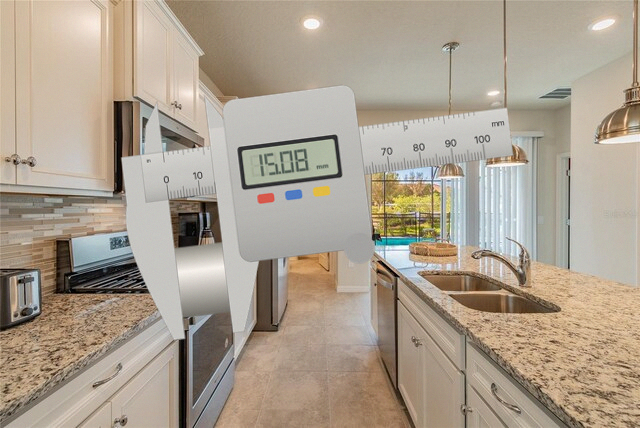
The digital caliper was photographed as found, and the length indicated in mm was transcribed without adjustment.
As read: 15.08 mm
